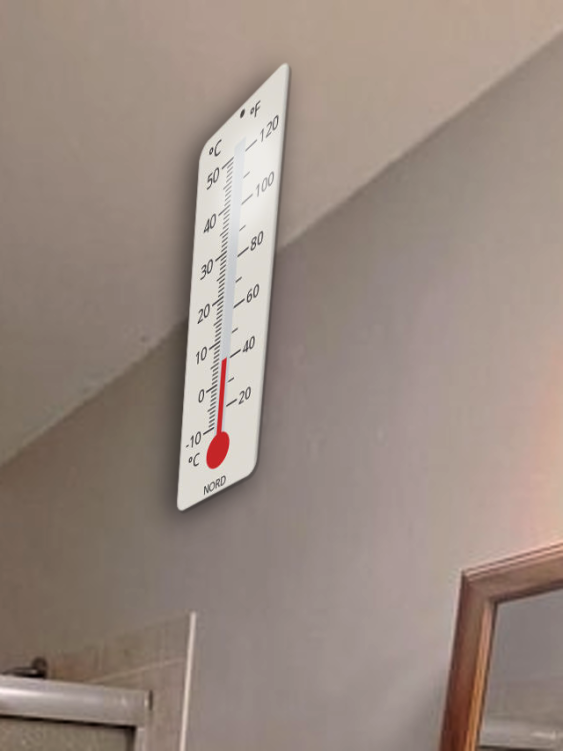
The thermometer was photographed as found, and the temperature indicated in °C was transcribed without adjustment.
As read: 5 °C
